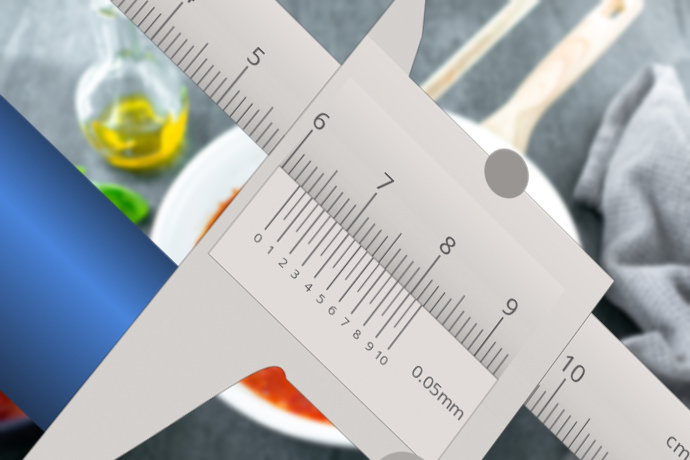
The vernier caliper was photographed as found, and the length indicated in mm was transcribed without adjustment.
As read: 62.8 mm
